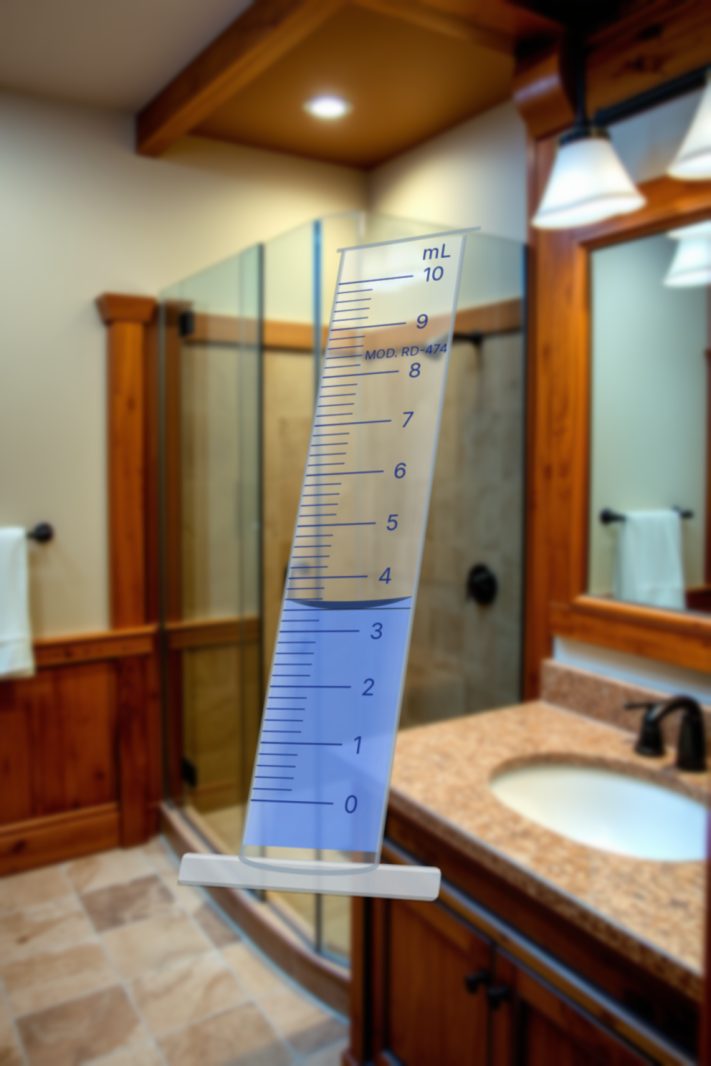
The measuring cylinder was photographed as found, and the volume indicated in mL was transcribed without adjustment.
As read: 3.4 mL
